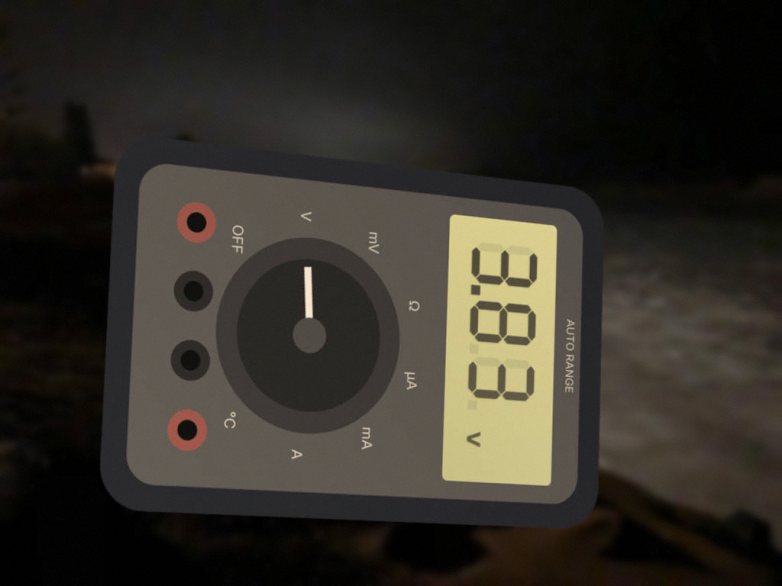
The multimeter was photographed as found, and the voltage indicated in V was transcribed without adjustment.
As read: 3.83 V
